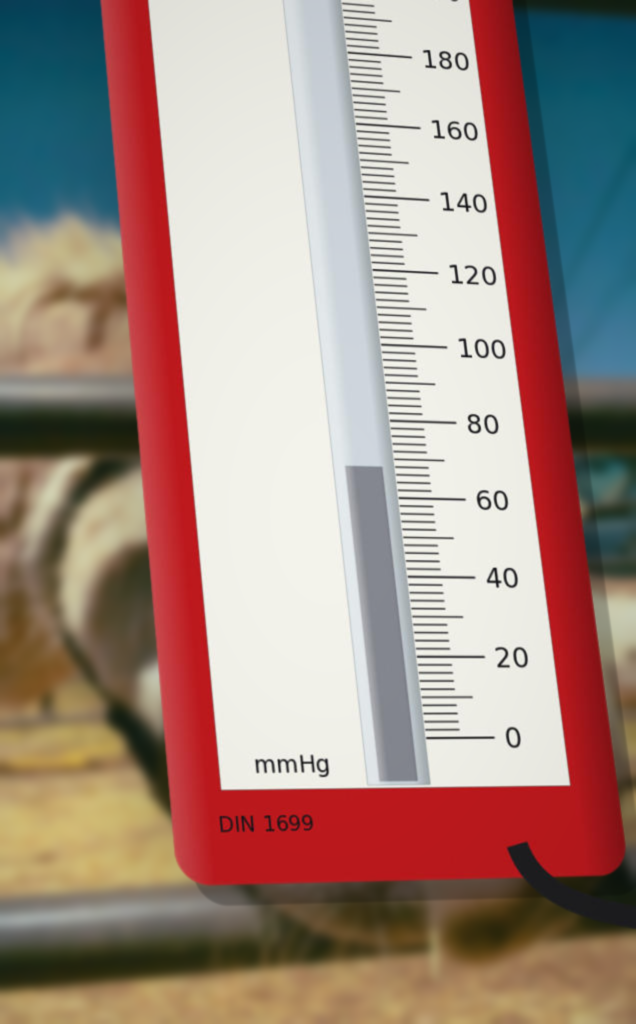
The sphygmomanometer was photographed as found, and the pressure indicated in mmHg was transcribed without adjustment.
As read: 68 mmHg
